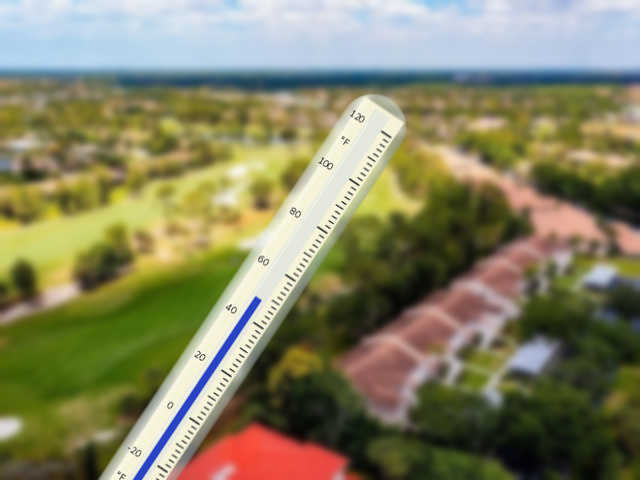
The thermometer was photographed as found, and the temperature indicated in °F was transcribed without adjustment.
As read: 48 °F
